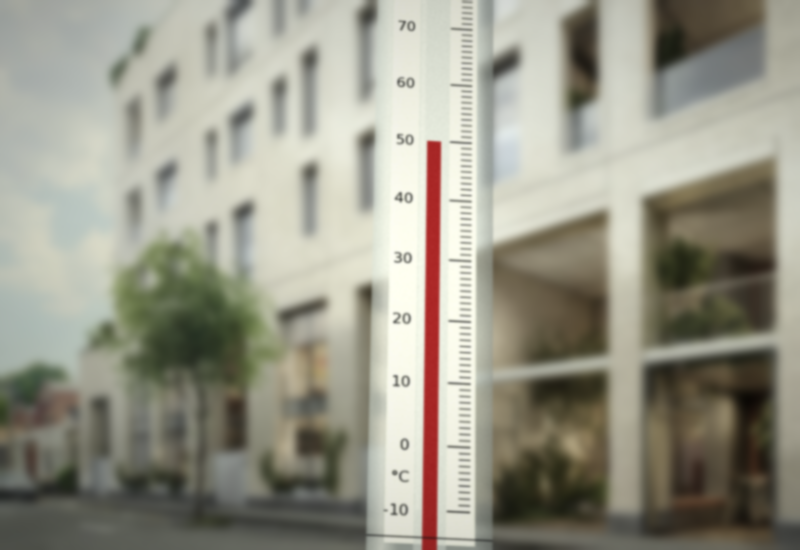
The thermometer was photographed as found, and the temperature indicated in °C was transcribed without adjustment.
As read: 50 °C
